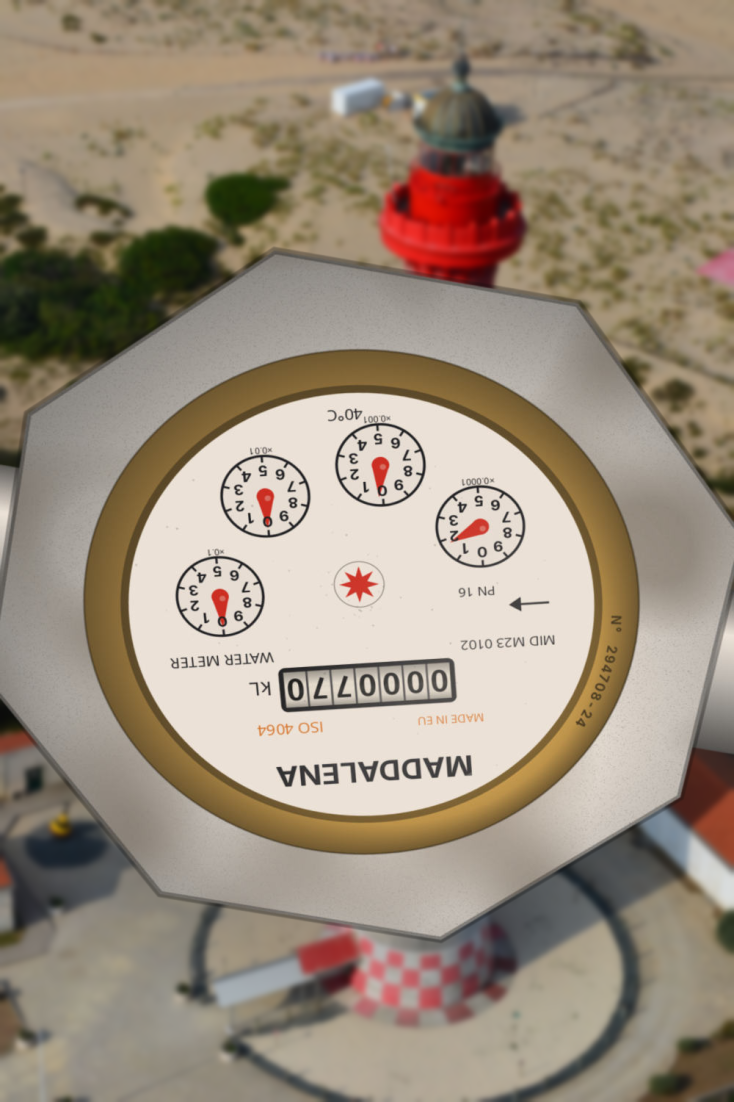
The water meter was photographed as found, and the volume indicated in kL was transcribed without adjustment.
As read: 770.0001 kL
